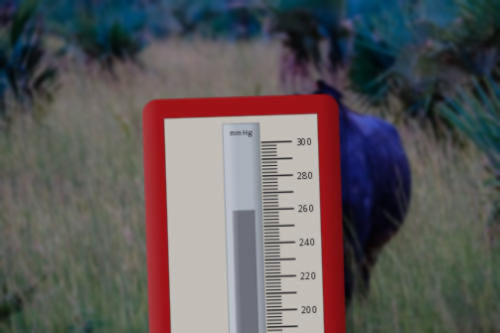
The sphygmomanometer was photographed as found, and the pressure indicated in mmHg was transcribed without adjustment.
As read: 260 mmHg
